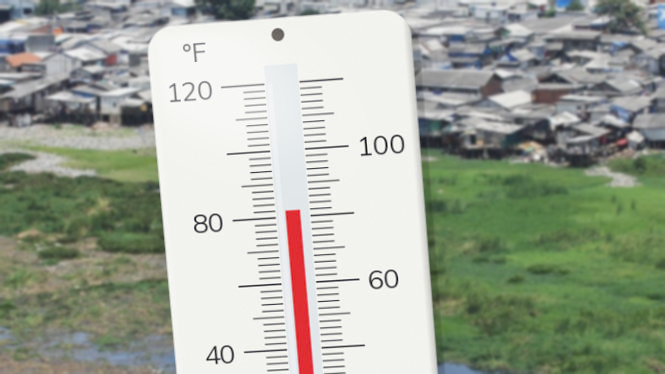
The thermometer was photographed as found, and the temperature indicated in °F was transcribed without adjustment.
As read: 82 °F
